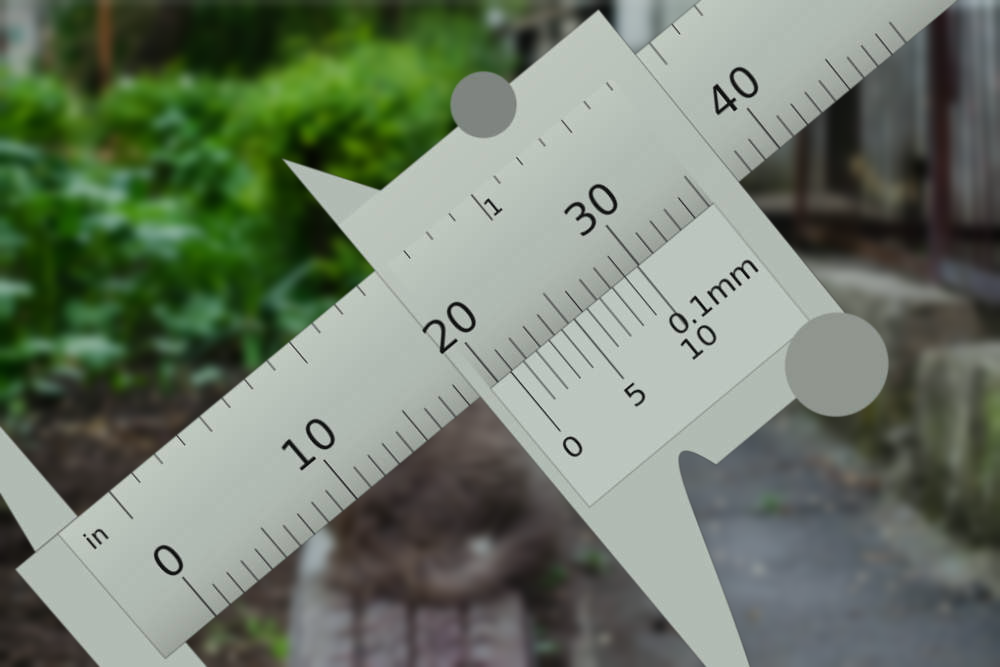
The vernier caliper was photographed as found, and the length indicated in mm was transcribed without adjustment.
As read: 20.9 mm
